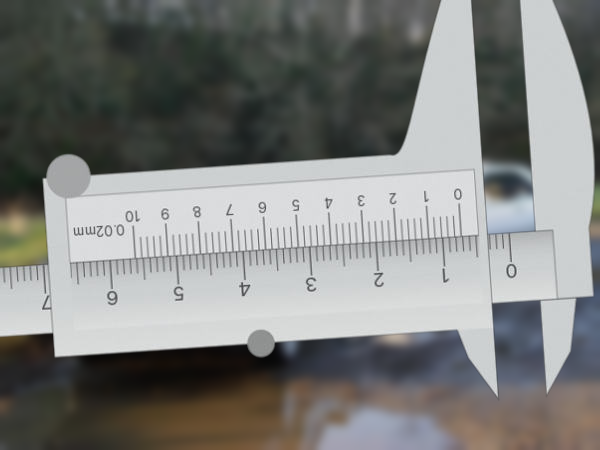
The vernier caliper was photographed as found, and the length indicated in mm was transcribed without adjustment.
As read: 7.2 mm
